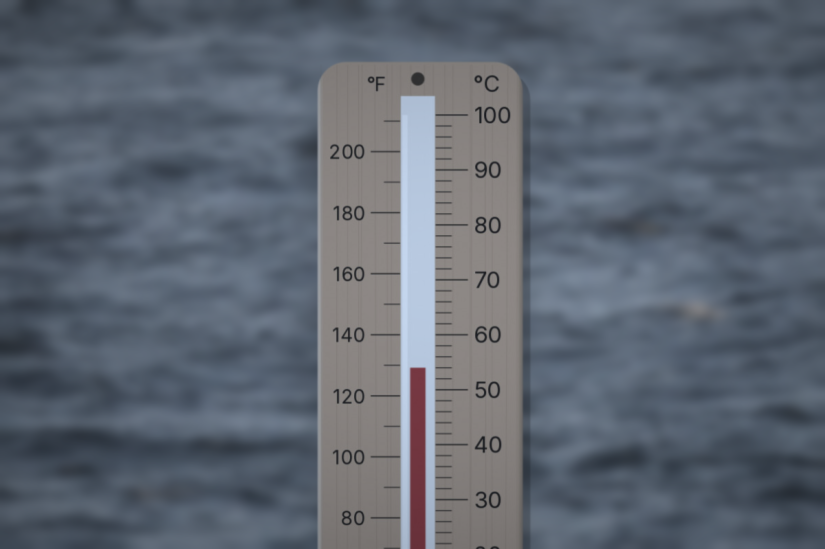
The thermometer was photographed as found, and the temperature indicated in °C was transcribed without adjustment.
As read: 54 °C
